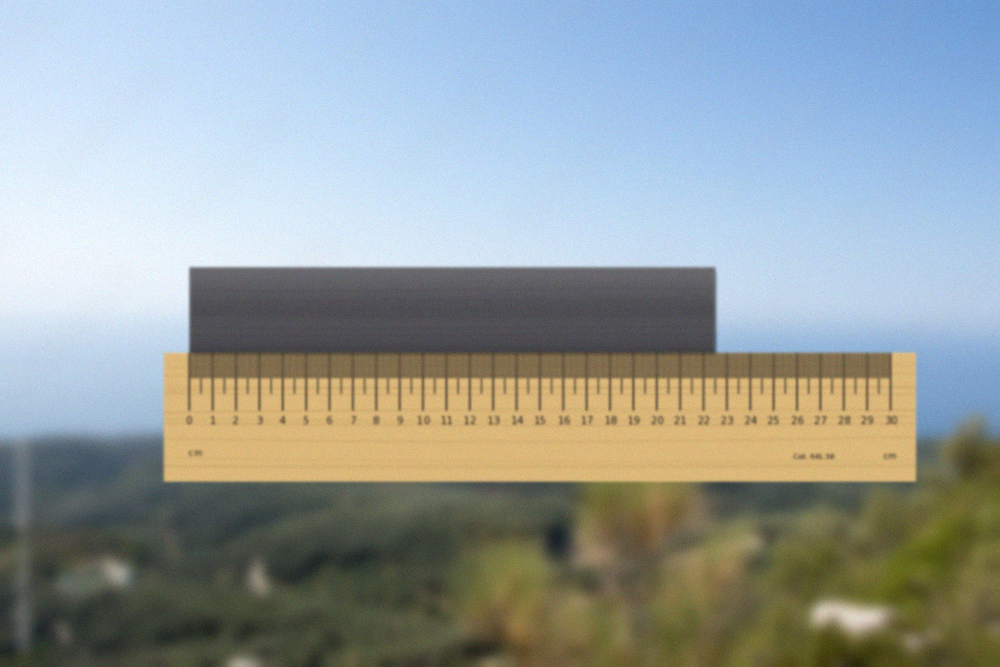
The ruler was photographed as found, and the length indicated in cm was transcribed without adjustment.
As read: 22.5 cm
